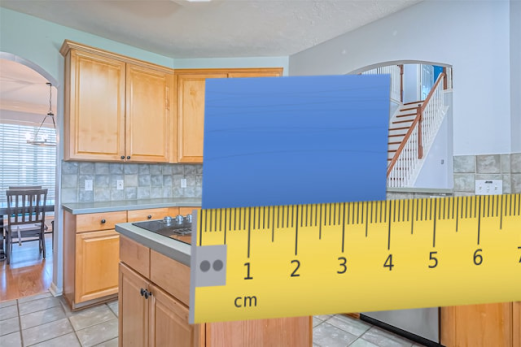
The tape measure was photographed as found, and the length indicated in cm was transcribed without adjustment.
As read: 3.9 cm
